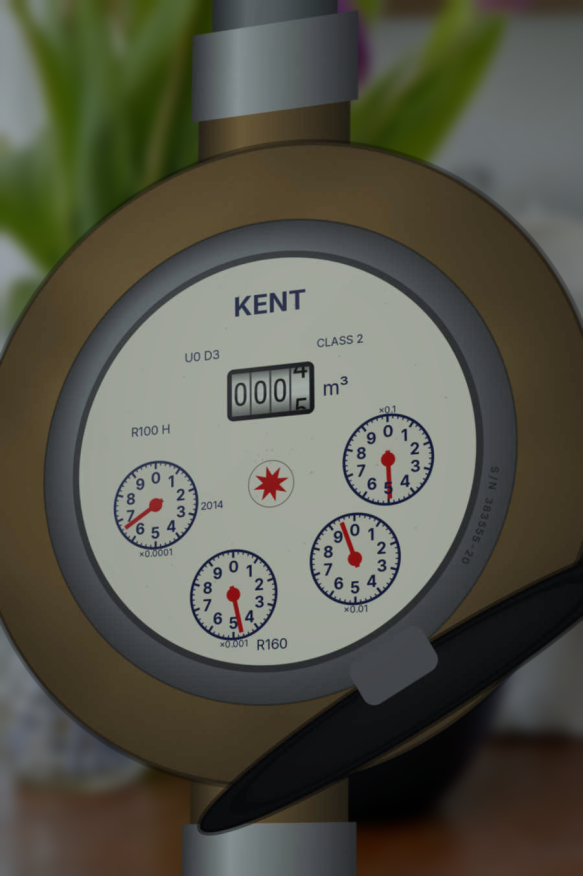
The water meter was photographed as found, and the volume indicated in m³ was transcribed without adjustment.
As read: 4.4946 m³
